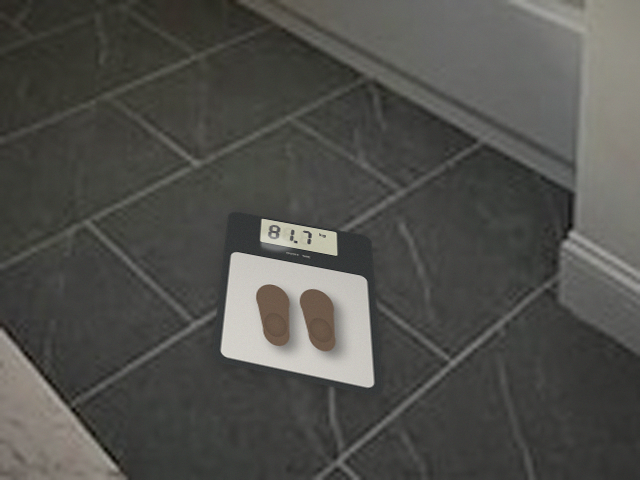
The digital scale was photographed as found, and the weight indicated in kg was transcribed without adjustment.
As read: 81.7 kg
